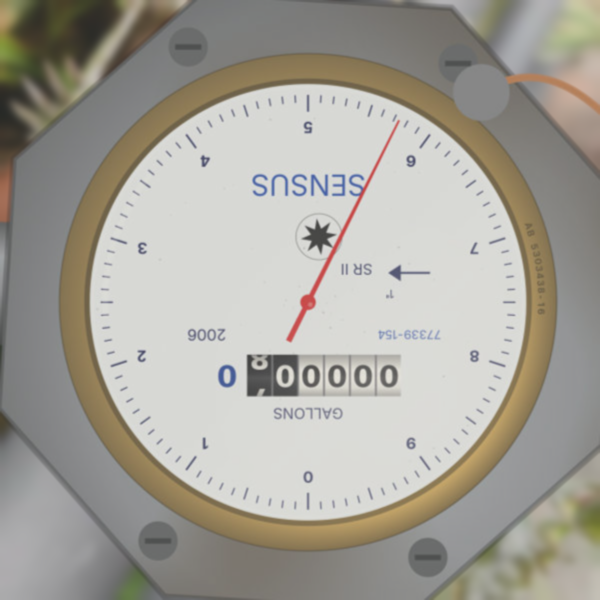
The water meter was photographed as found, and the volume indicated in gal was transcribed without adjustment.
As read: 75.7 gal
